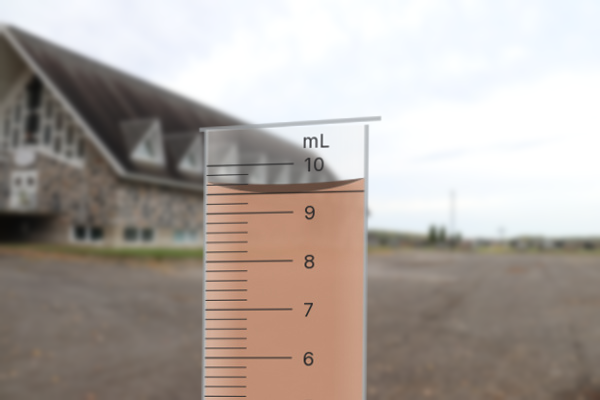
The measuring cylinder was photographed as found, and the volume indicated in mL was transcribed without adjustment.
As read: 9.4 mL
